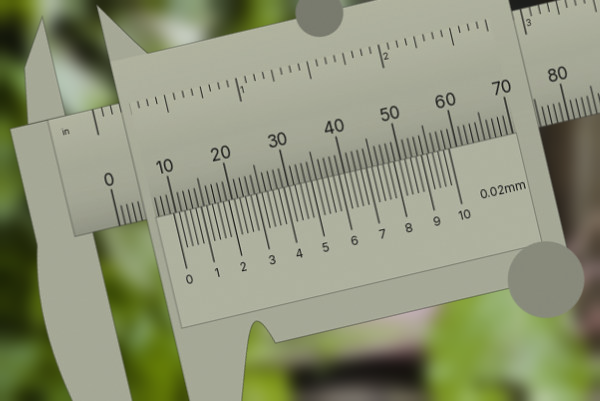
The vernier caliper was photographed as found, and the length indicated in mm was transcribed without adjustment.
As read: 9.6 mm
